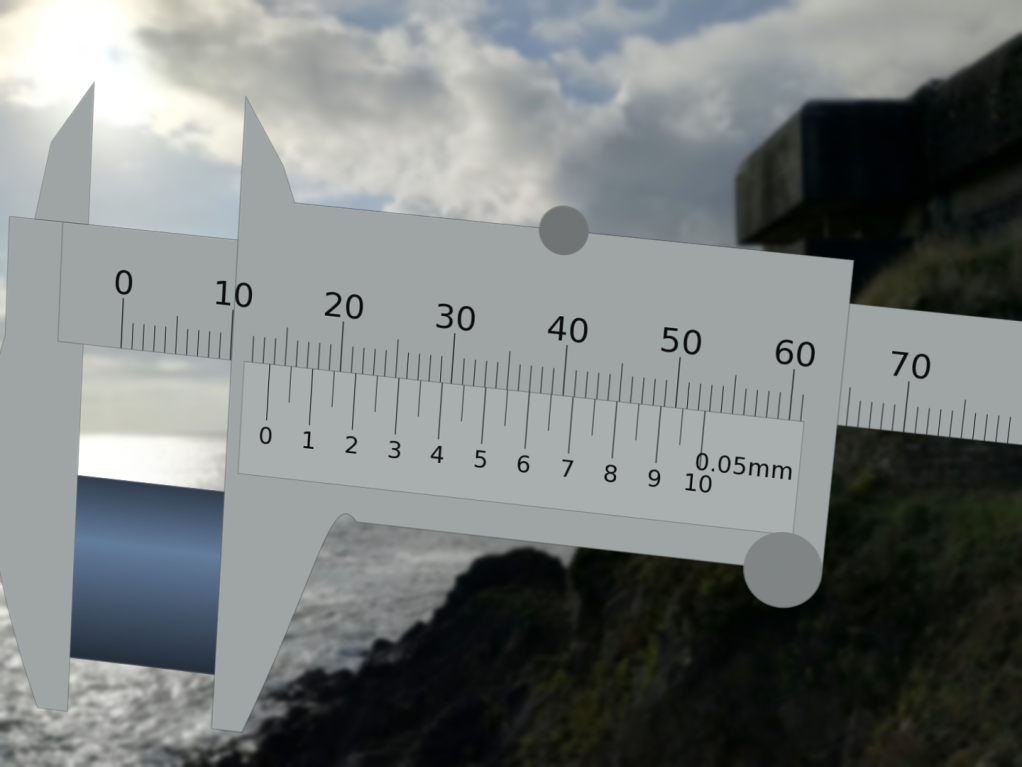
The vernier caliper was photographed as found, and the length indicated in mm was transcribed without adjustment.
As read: 13.6 mm
